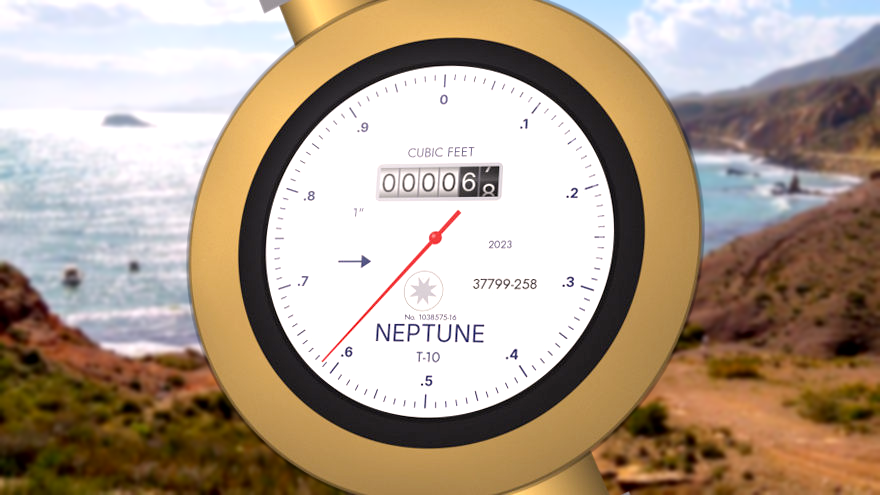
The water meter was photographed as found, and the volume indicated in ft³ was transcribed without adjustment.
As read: 67.61 ft³
